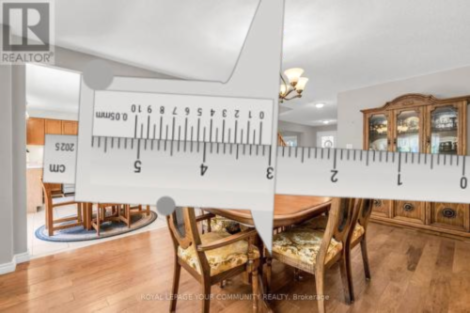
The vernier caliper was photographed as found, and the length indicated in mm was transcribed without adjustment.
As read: 31.6 mm
